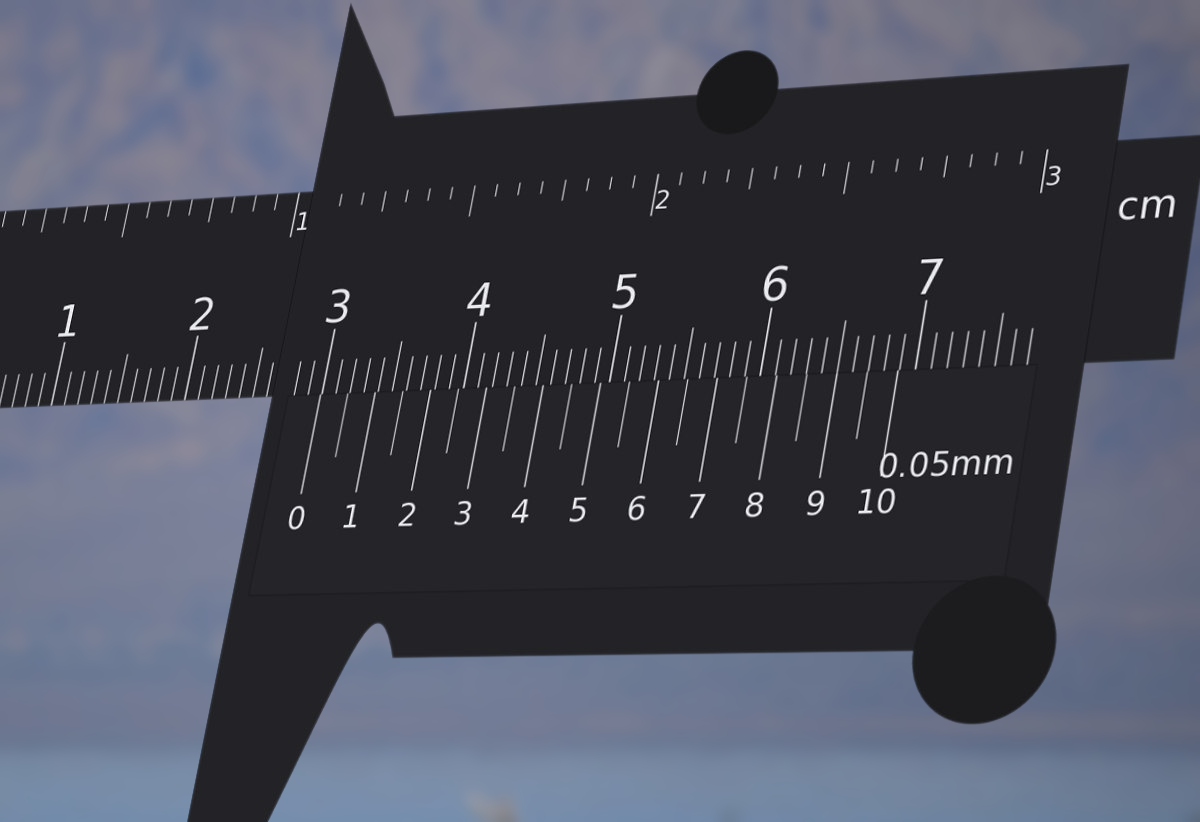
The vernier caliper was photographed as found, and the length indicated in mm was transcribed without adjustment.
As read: 29.9 mm
